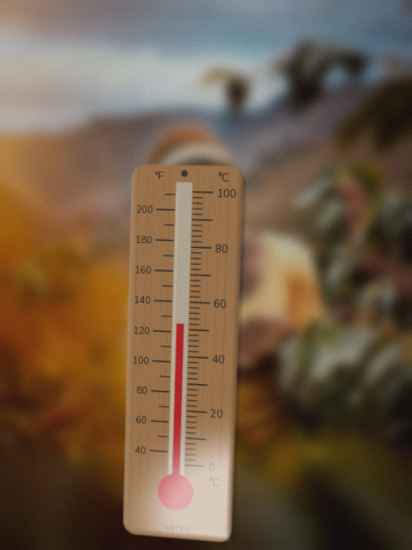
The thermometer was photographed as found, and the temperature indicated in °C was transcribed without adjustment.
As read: 52 °C
